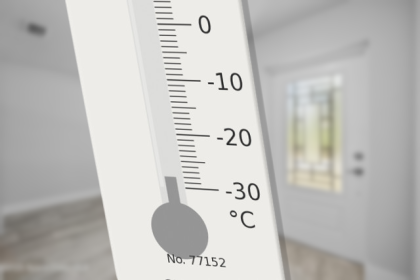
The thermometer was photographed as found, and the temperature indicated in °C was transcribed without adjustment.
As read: -28 °C
